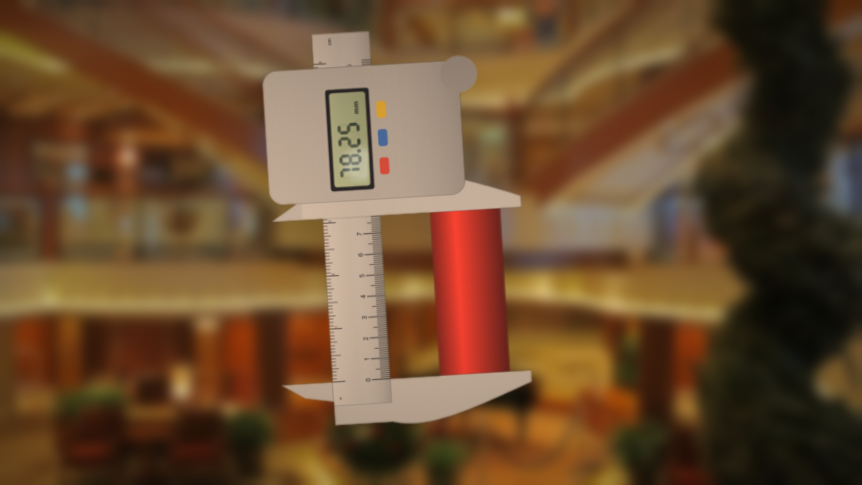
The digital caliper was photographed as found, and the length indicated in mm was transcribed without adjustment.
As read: 78.25 mm
